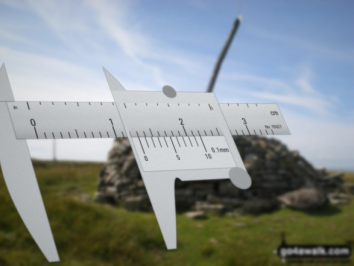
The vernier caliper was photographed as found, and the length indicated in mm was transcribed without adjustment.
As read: 13.0 mm
